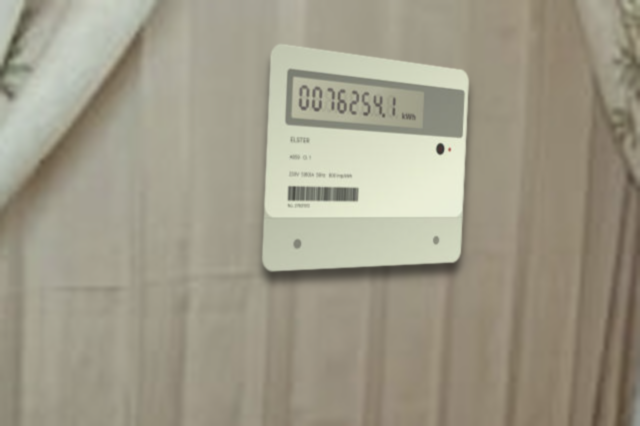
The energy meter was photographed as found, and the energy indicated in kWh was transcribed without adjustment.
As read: 76254.1 kWh
